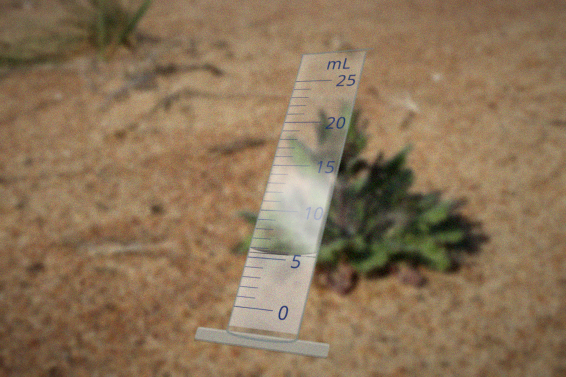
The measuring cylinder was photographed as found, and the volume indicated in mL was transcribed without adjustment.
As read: 5.5 mL
